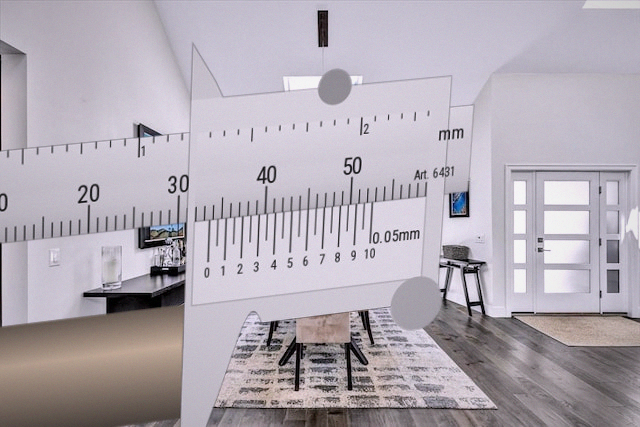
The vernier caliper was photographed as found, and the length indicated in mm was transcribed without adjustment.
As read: 33.6 mm
